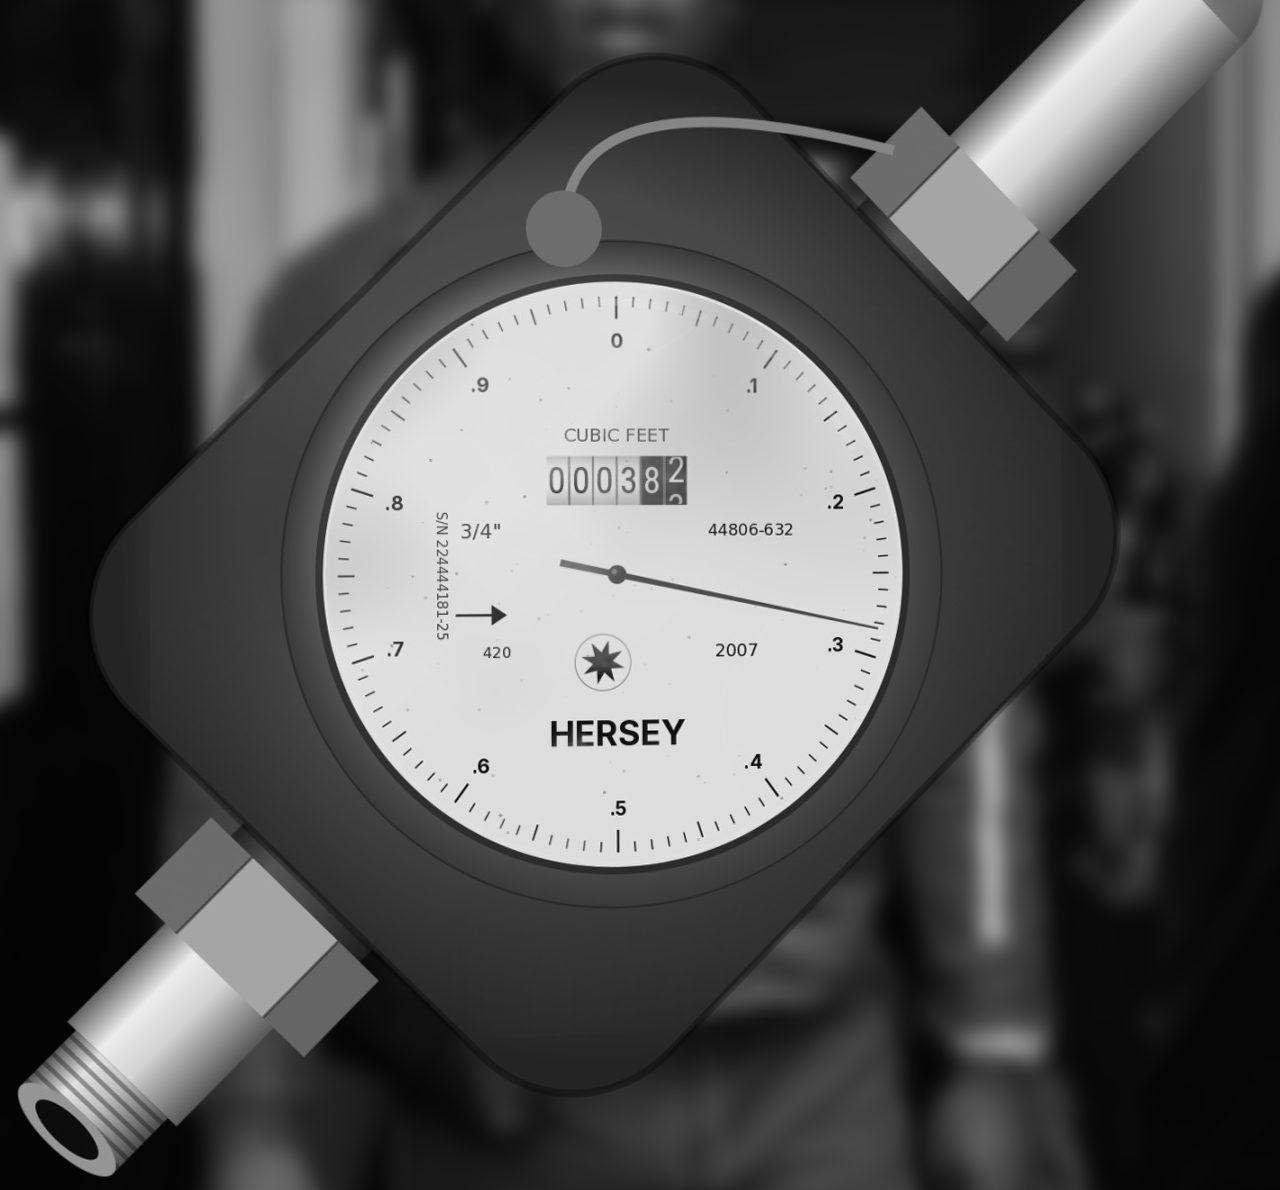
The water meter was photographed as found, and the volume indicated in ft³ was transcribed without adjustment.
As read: 382.28 ft³
